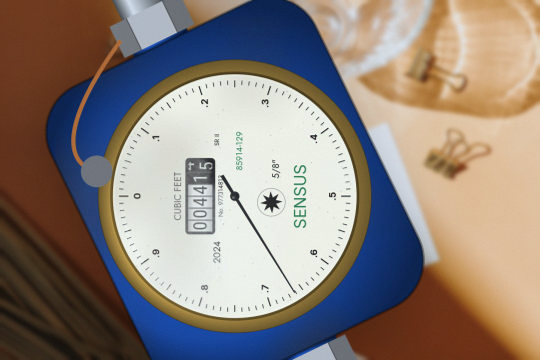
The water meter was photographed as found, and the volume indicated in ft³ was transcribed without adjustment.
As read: 4414.66 ft³
